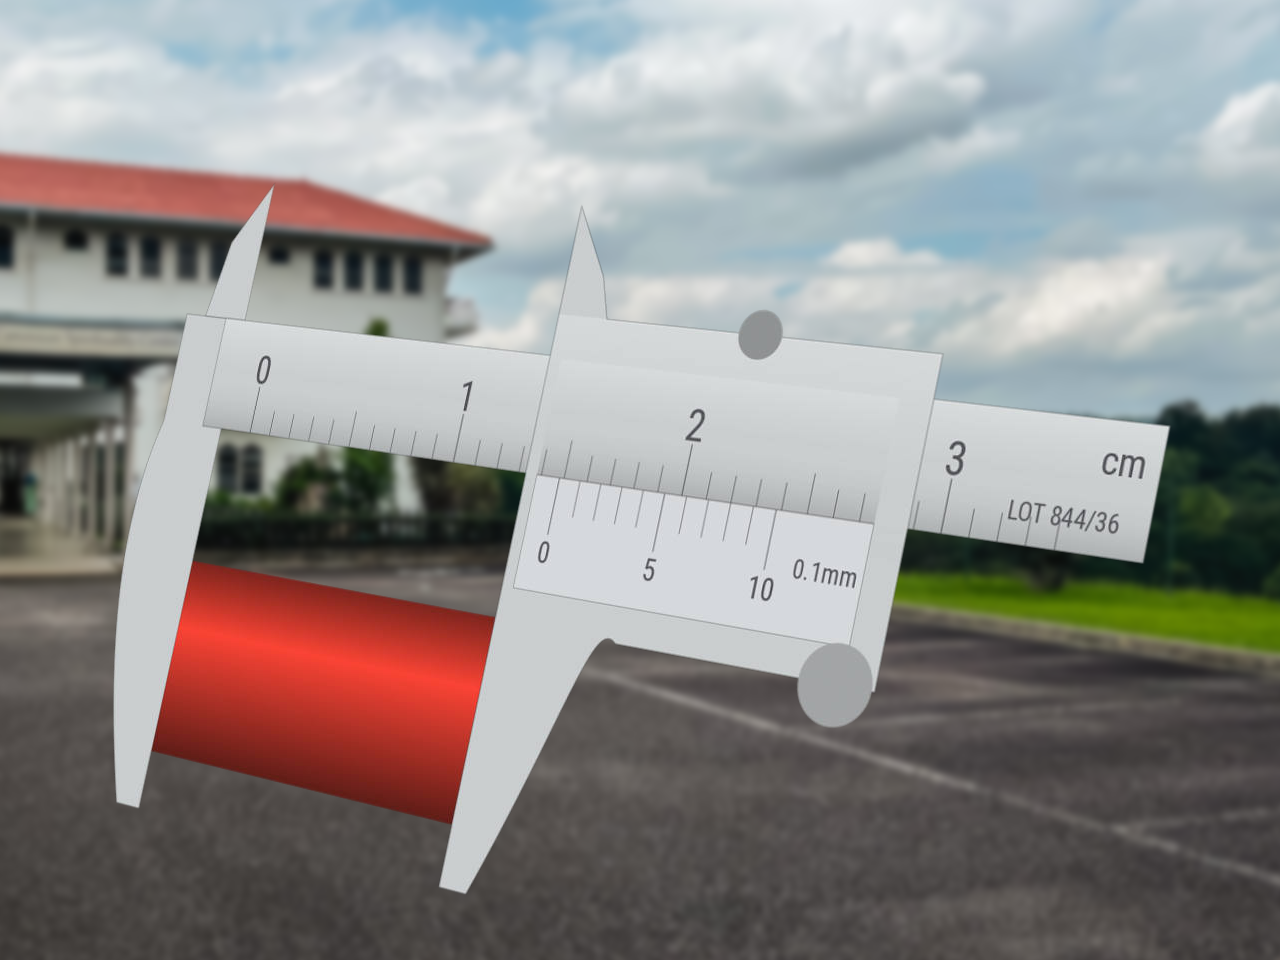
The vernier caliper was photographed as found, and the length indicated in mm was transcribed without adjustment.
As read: 14.8 mm
